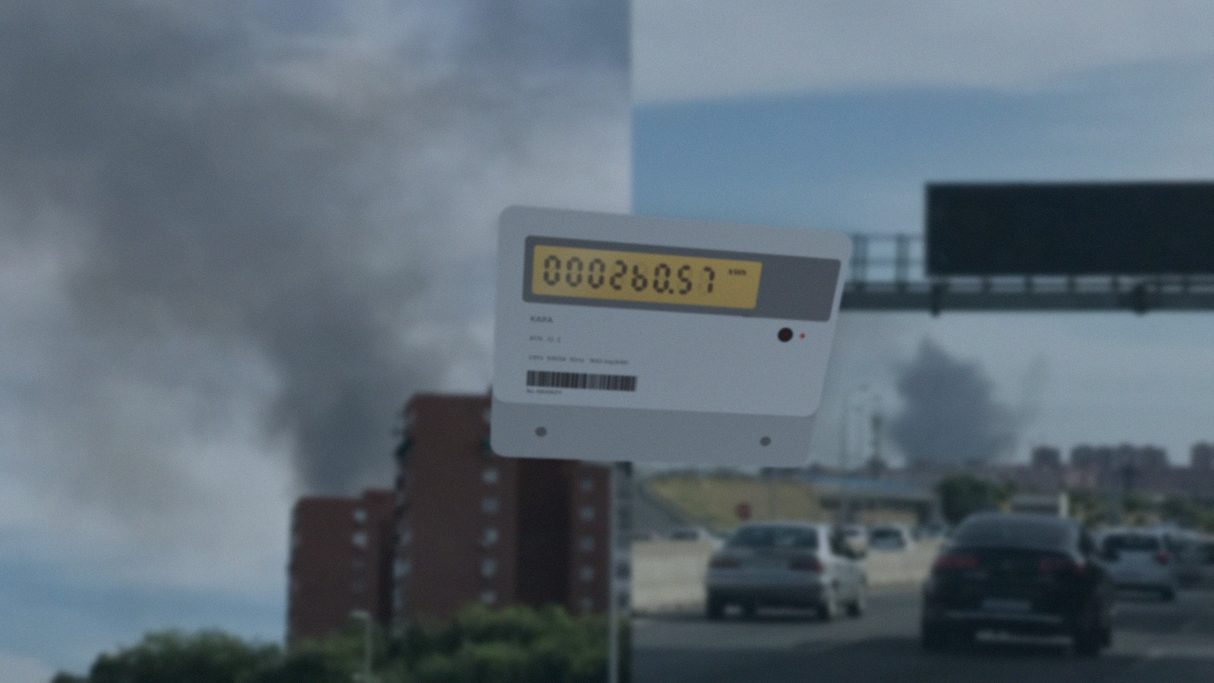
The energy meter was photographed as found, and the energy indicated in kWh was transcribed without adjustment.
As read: 260.57 kWh
